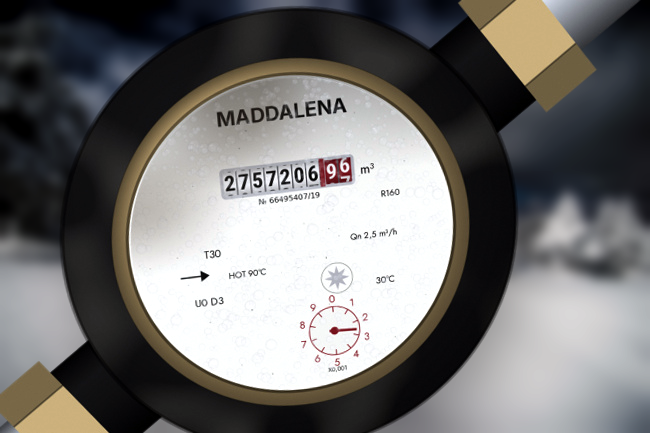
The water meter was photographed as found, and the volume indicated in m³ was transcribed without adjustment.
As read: 2757206.962 m³
